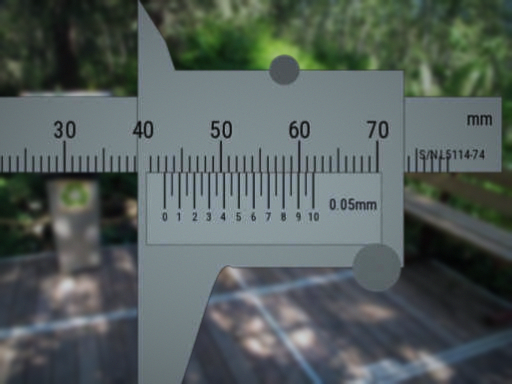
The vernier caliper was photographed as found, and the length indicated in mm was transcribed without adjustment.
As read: 42.8 mm
